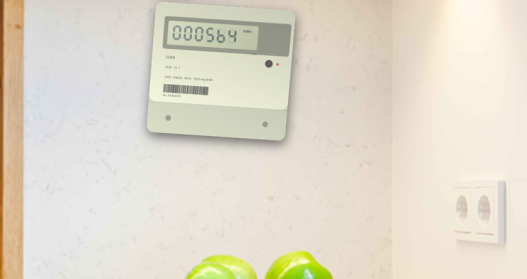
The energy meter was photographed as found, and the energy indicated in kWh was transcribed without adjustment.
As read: 564 kWh
